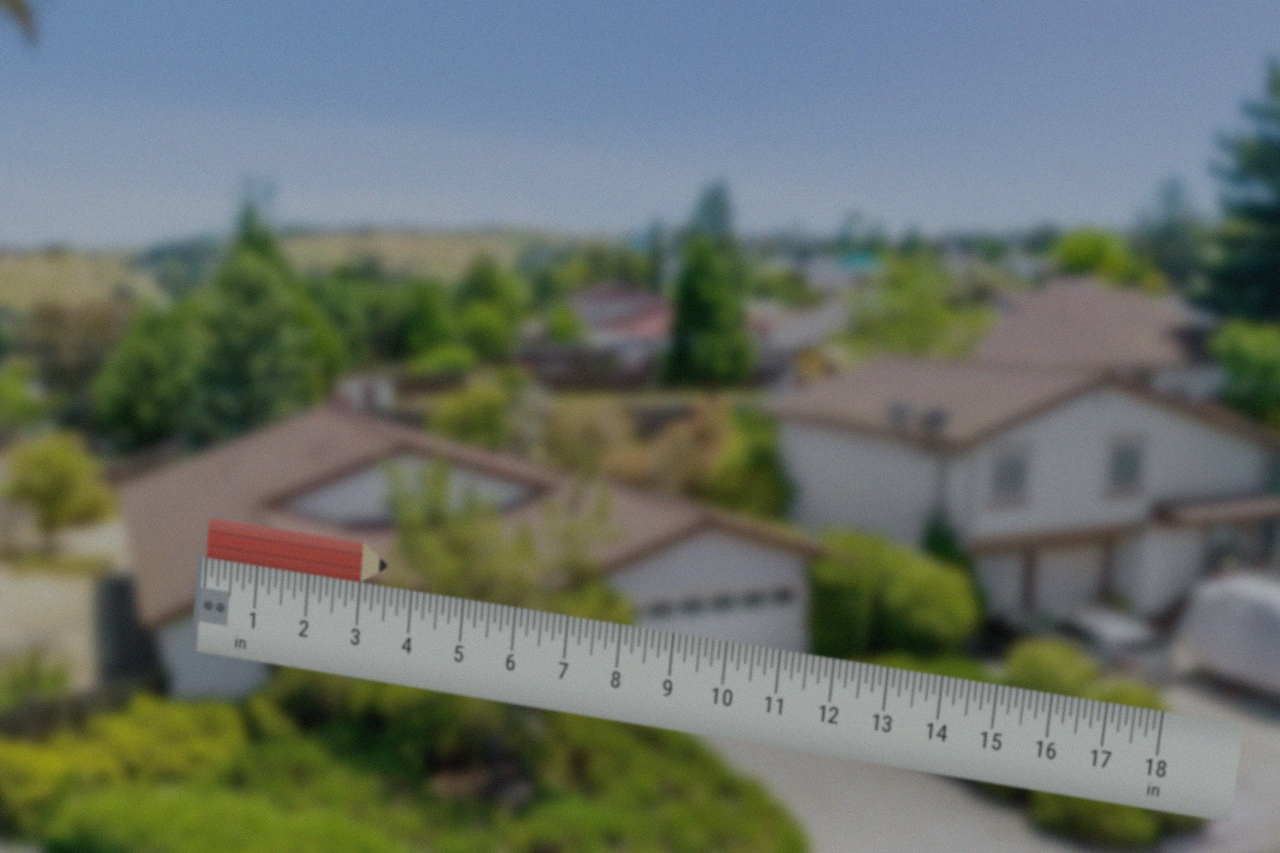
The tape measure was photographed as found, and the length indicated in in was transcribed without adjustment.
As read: 3.5 in
